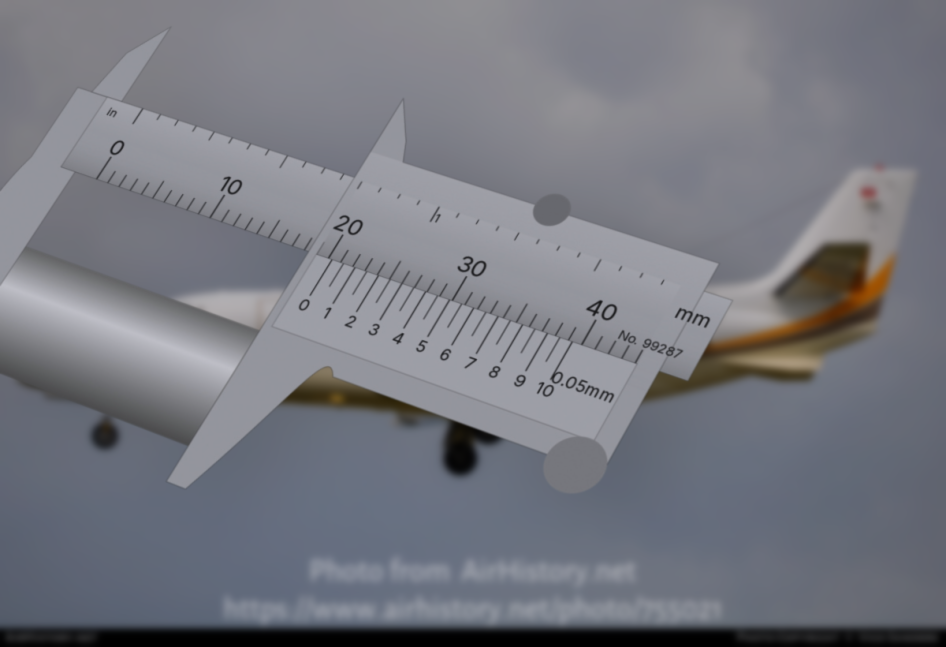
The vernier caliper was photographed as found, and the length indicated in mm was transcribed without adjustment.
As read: 20.3 mm
